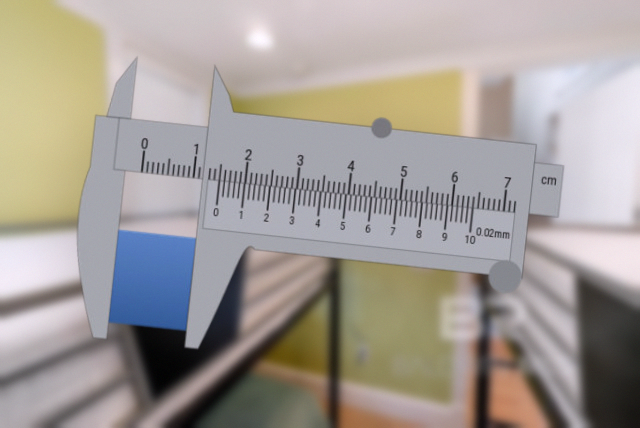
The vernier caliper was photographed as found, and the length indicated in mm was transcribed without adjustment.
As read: 15.0 mm
